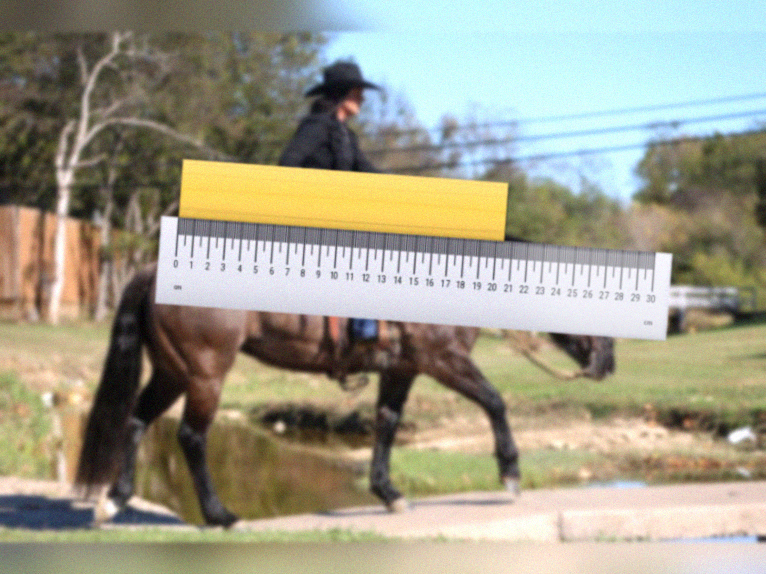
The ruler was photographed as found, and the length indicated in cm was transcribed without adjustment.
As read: 20.5 cm
